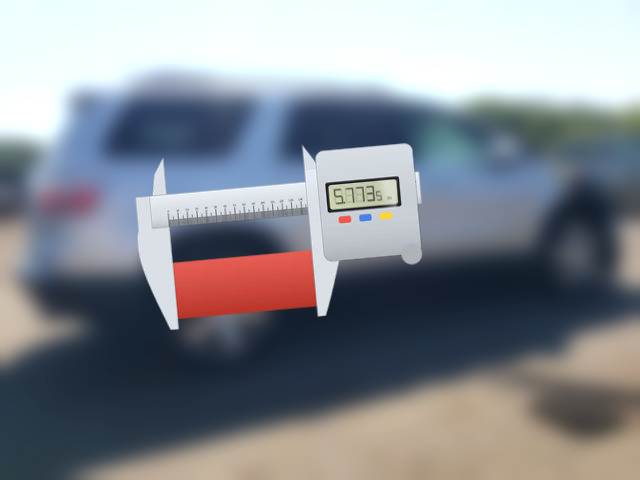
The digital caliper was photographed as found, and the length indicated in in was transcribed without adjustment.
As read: 5.7735 in
